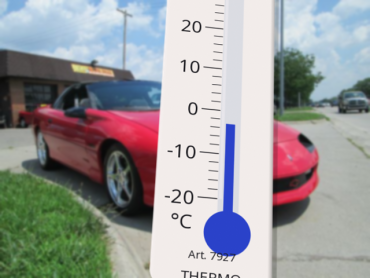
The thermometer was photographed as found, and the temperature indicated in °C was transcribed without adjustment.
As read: -3 °C
